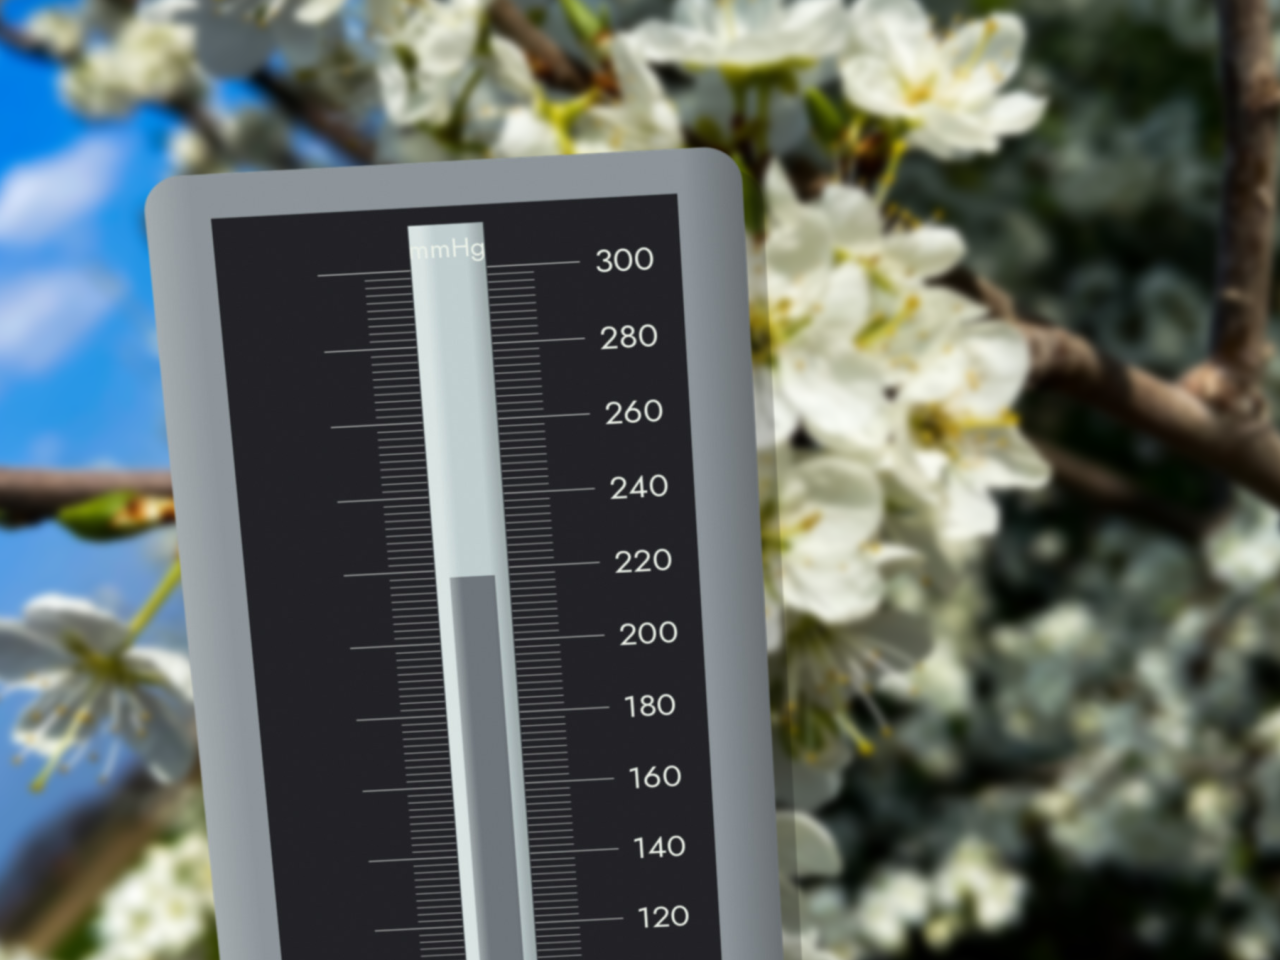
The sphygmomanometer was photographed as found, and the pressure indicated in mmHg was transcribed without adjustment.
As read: 218 mmHg
